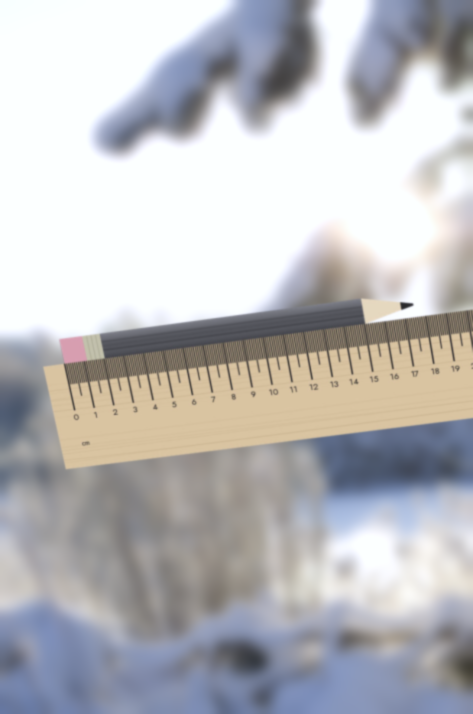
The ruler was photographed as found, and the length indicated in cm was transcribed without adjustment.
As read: 17.5 cm
